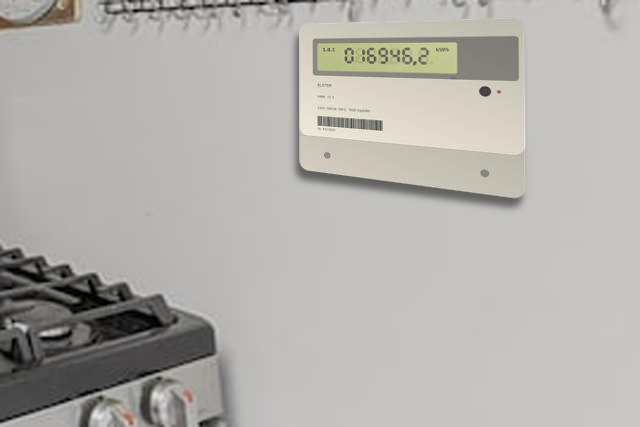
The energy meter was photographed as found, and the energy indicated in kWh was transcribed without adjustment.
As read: 16946.2 kWh
